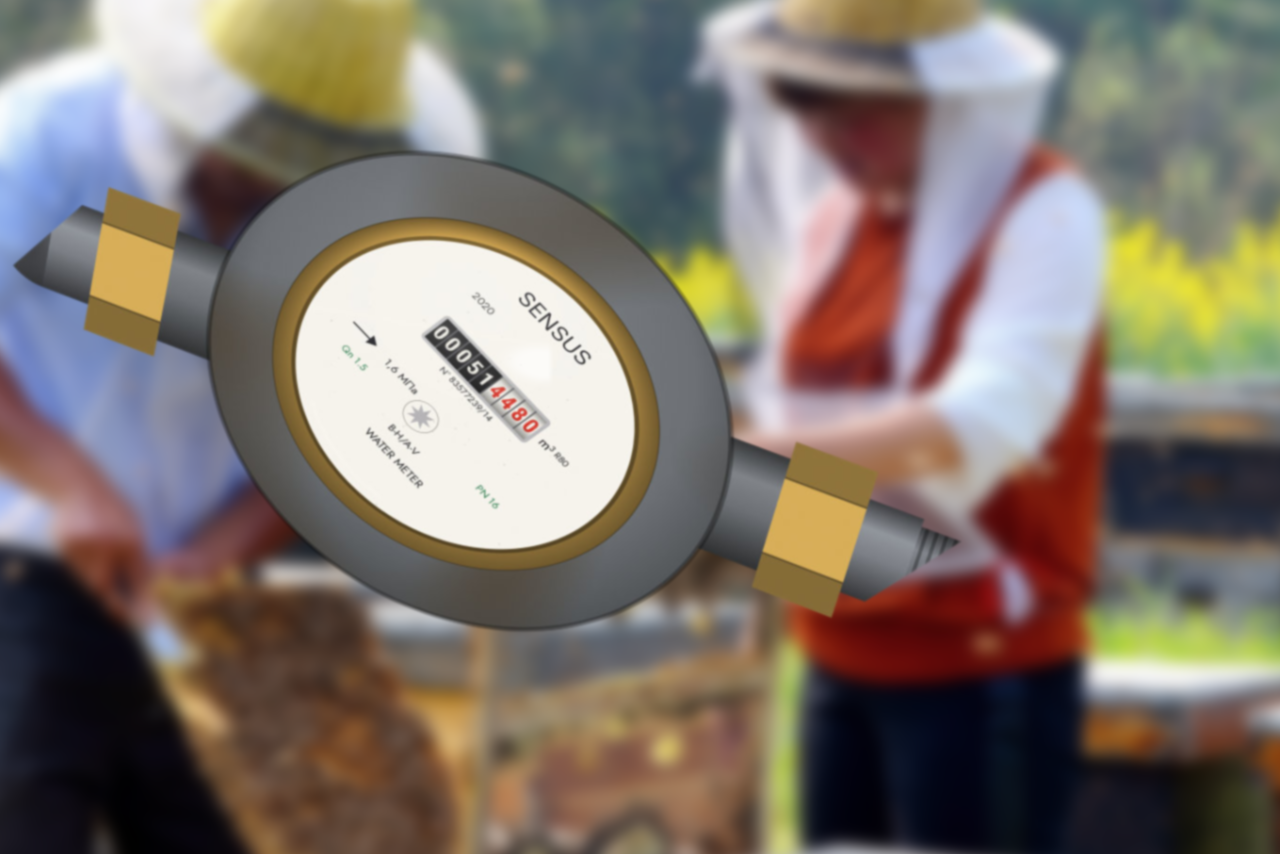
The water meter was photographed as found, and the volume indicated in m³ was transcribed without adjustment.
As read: 51.4480 m³
